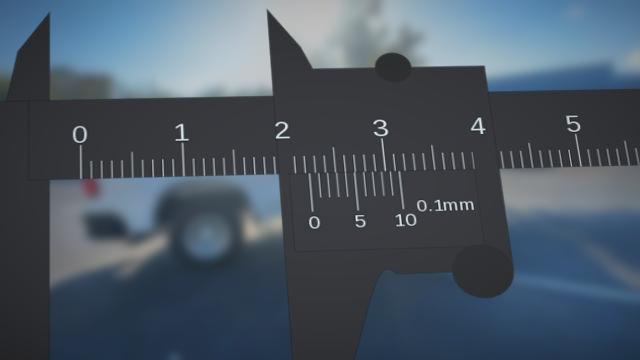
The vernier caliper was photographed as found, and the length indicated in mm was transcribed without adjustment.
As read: 22.4 mm
